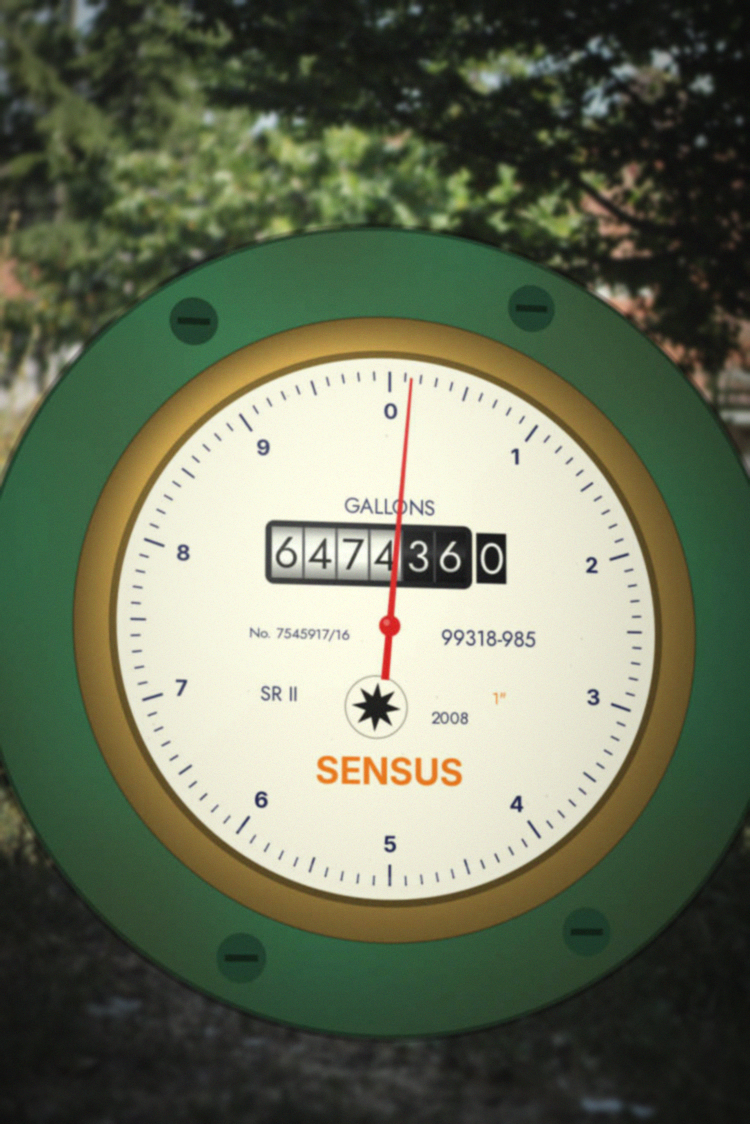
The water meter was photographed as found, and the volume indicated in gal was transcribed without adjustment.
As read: 6474360.1 gal
